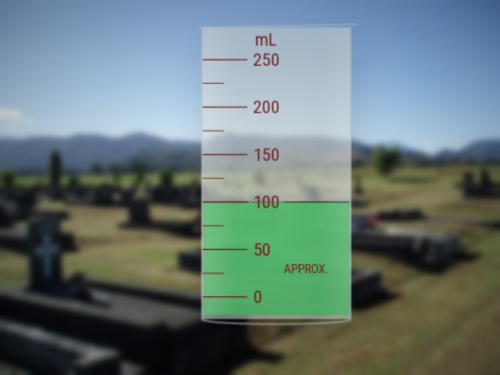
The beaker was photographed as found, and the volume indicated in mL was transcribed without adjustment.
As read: 100 mL
